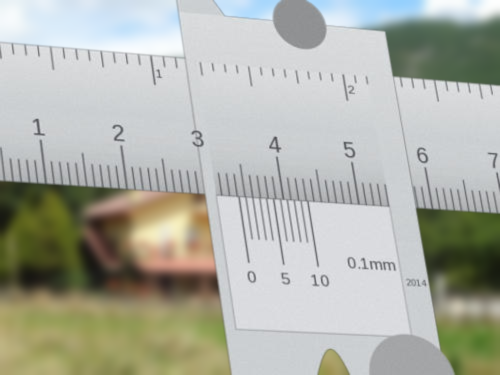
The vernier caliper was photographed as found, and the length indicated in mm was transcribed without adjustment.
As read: 34.2 mm
